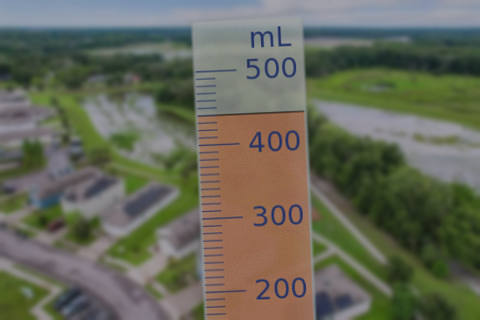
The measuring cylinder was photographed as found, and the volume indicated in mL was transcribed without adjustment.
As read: 440 mL
